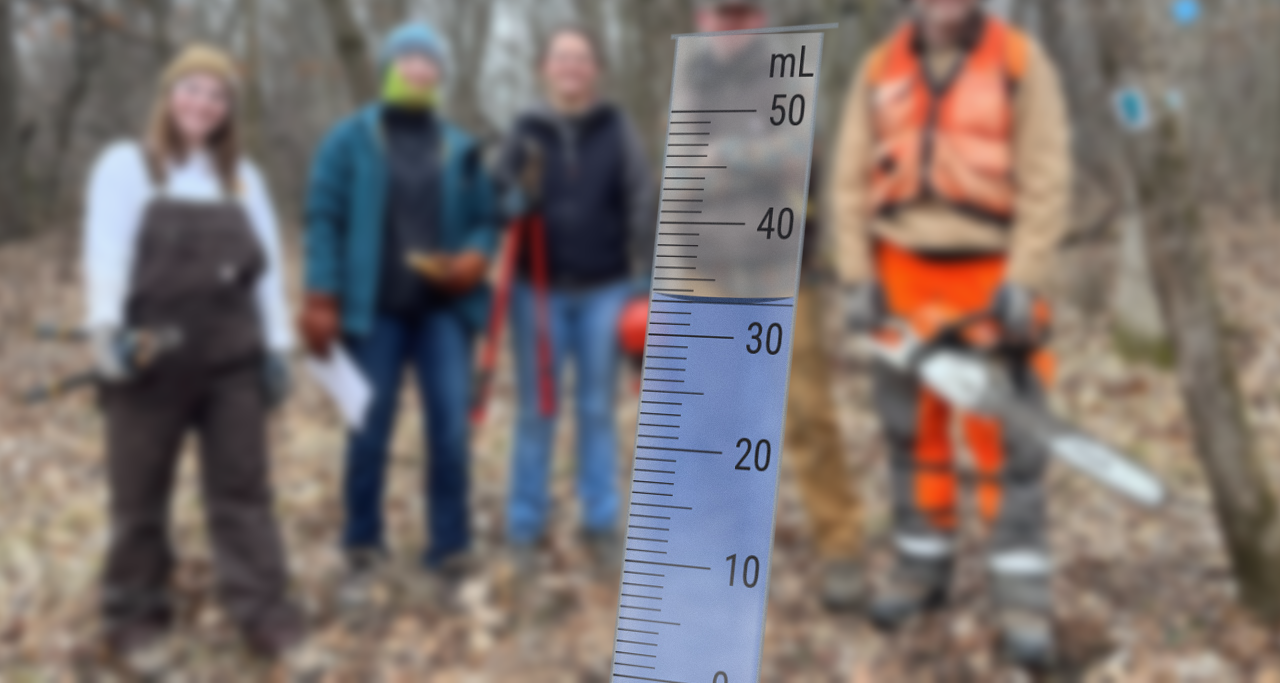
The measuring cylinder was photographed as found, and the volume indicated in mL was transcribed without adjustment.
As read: 33 mL
